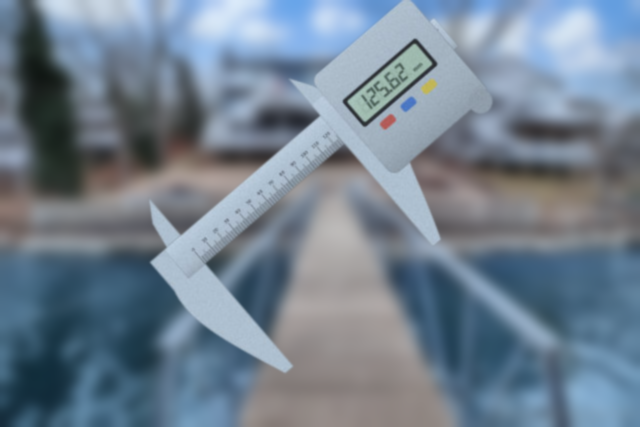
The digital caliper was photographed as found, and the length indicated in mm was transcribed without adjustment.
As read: 125.62 mm
